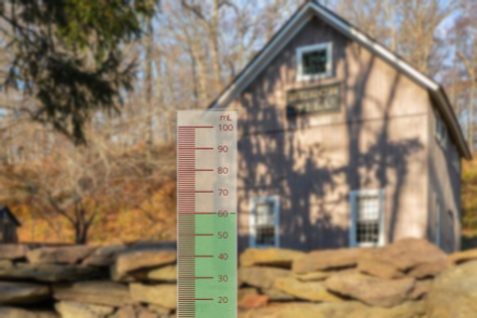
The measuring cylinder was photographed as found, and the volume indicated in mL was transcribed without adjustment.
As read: 60 mL
